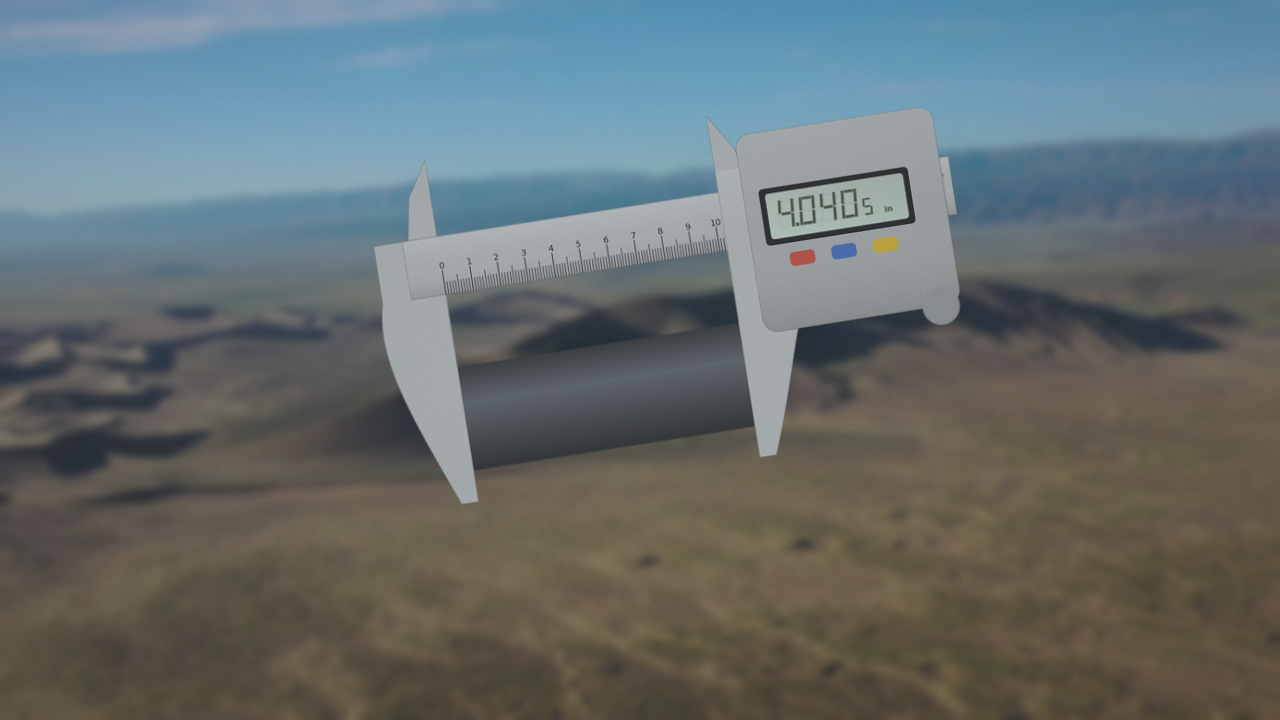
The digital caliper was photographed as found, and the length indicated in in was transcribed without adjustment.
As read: 4.0405 in
